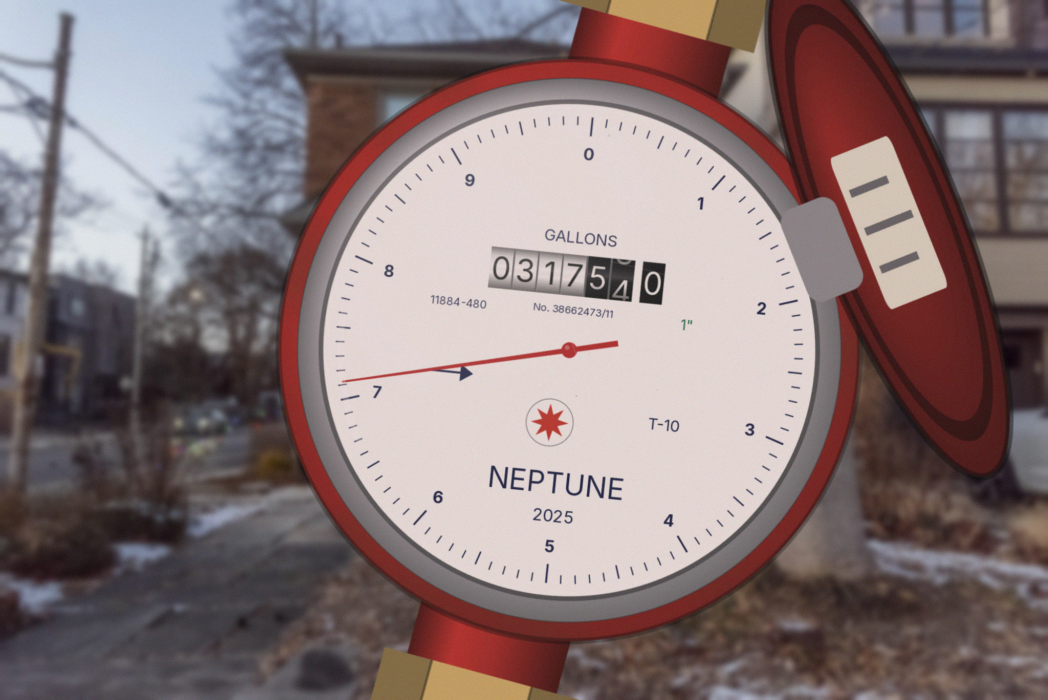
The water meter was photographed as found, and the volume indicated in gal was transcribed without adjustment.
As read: 317537.1 gal
